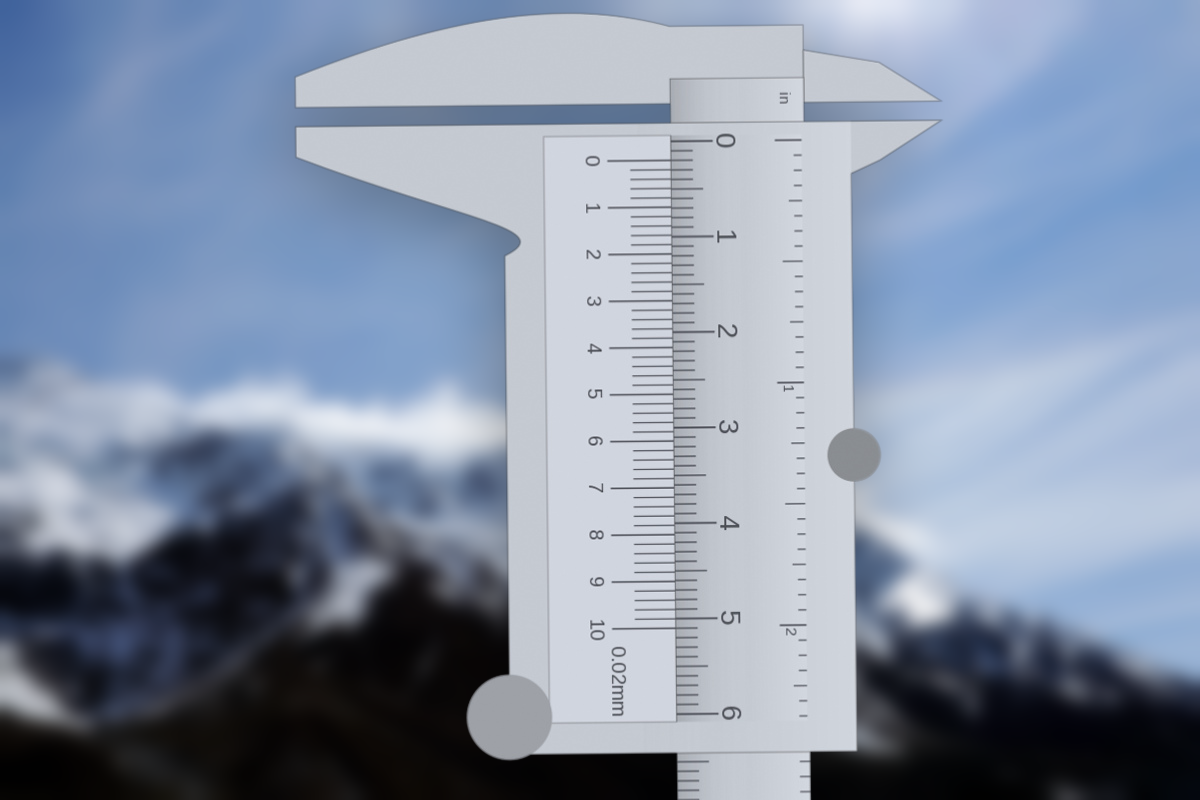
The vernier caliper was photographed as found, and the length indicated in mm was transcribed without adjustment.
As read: 2.0 mm
